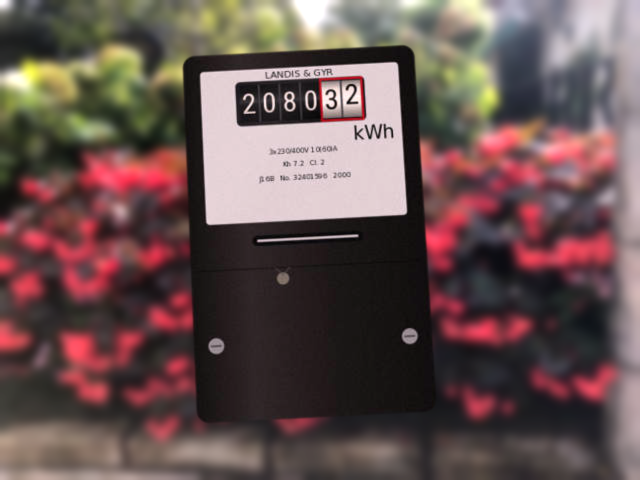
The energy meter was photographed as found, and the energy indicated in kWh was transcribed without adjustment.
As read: 2080.32 kWh
